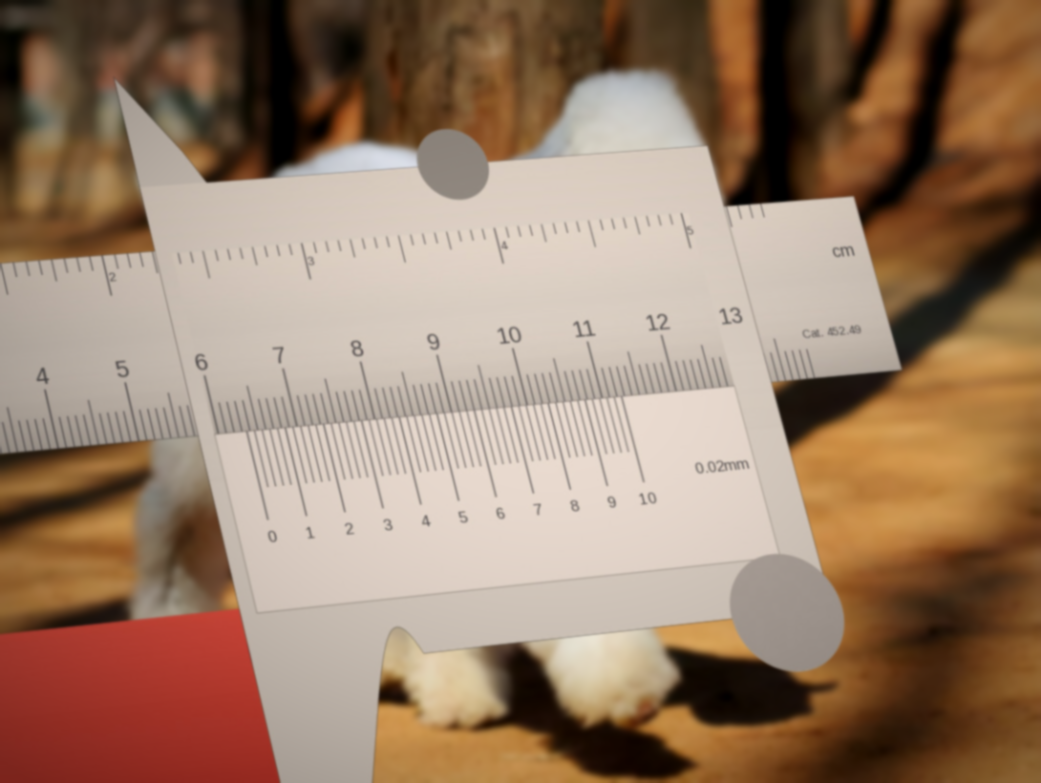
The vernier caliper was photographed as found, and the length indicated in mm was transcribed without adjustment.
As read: 63.6 mm
